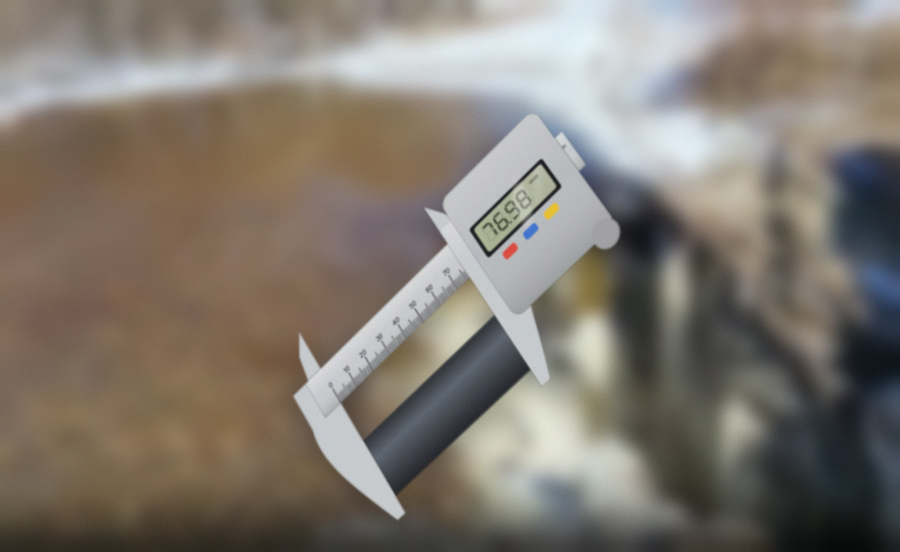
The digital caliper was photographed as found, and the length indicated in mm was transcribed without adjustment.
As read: 76.98 mm
